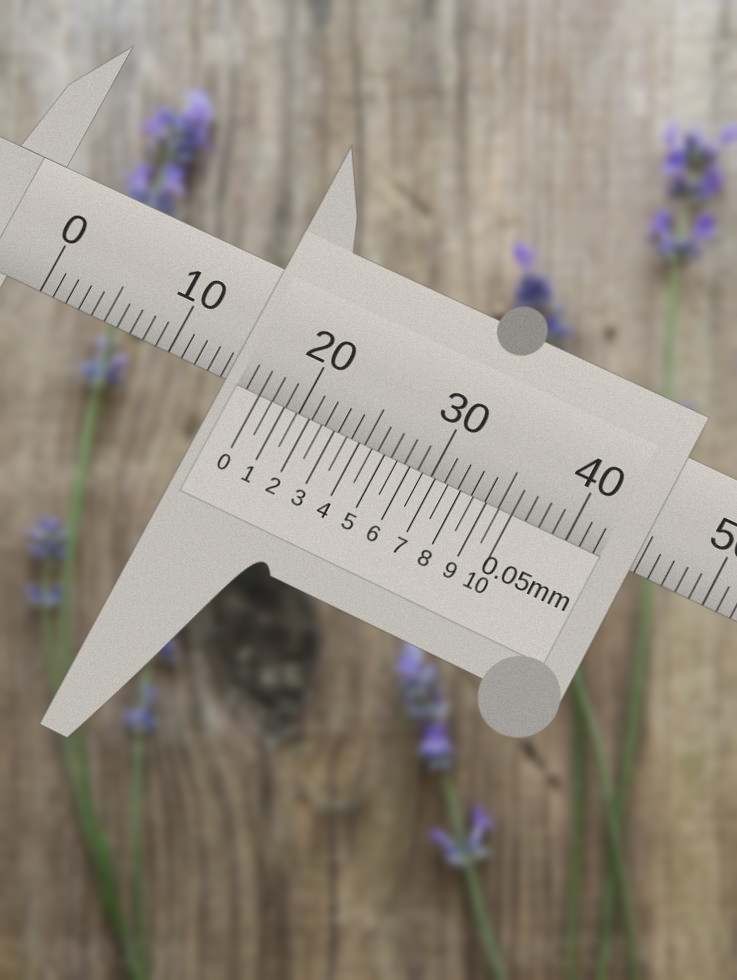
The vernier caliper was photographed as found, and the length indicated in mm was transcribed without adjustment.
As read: 17.0 mm
